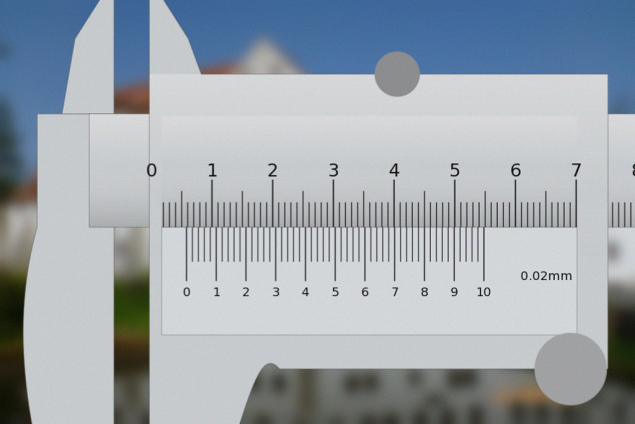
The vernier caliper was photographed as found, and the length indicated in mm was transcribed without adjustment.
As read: 5.8 mm
